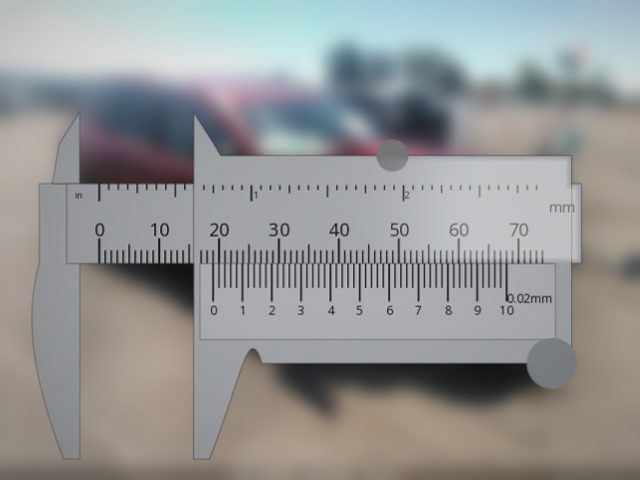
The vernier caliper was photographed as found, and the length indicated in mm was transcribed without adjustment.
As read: 19.0 mm
